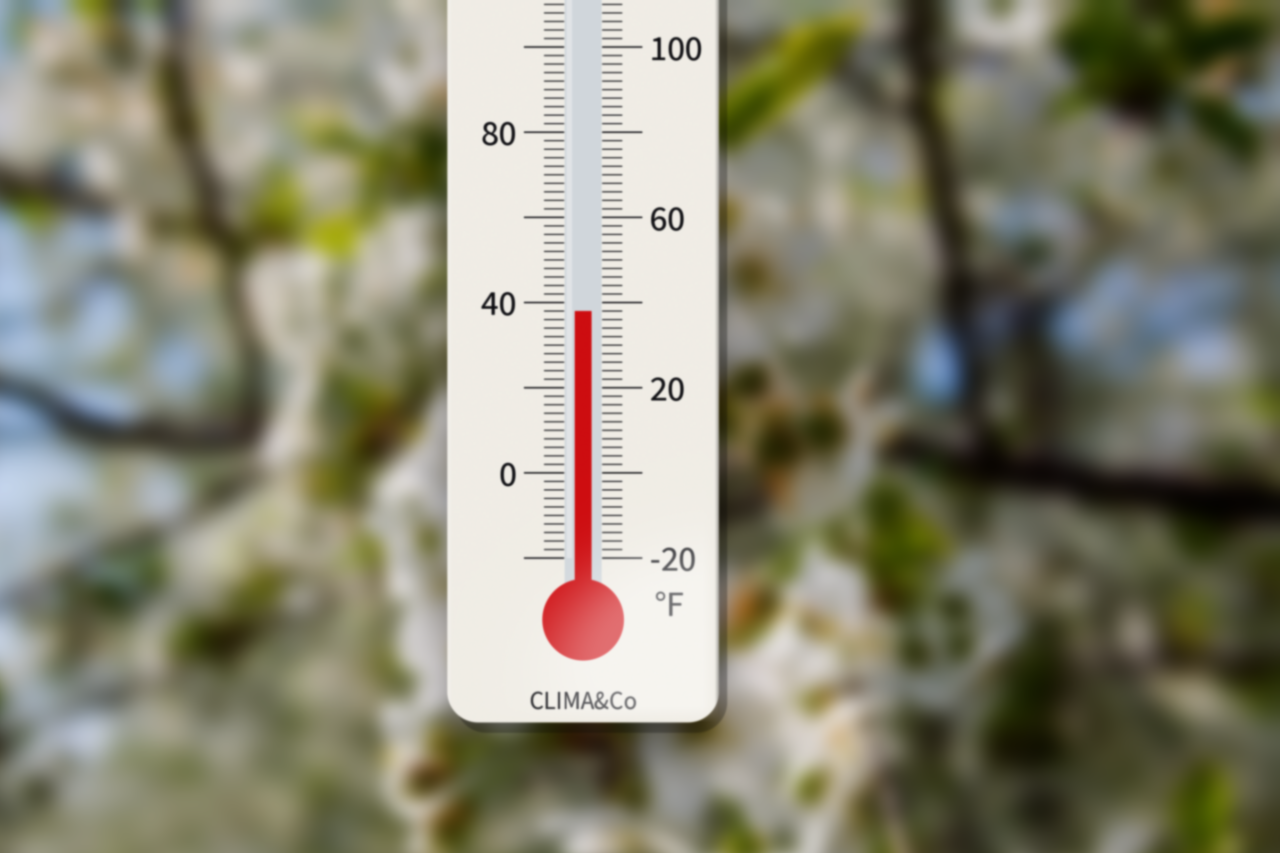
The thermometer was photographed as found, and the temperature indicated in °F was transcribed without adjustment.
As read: 38 °F
